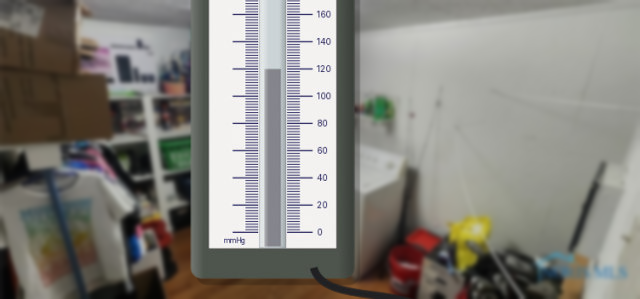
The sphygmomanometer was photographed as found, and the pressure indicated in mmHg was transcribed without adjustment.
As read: 120 mmHg
